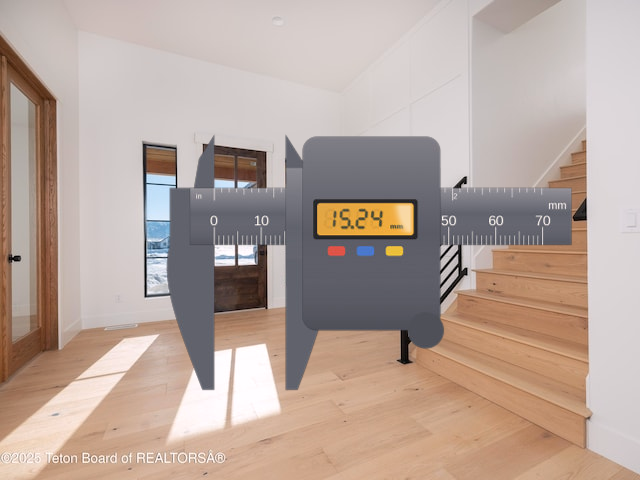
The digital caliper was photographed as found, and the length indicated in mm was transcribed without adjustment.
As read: 15.24 mm
